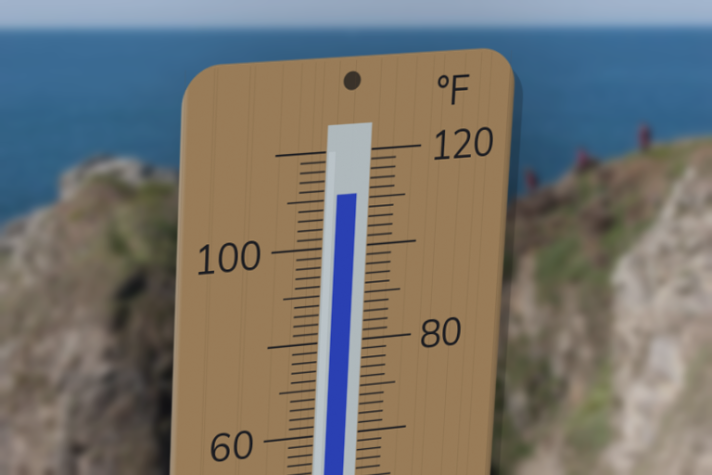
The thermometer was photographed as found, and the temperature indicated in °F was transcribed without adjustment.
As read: 111 °F
